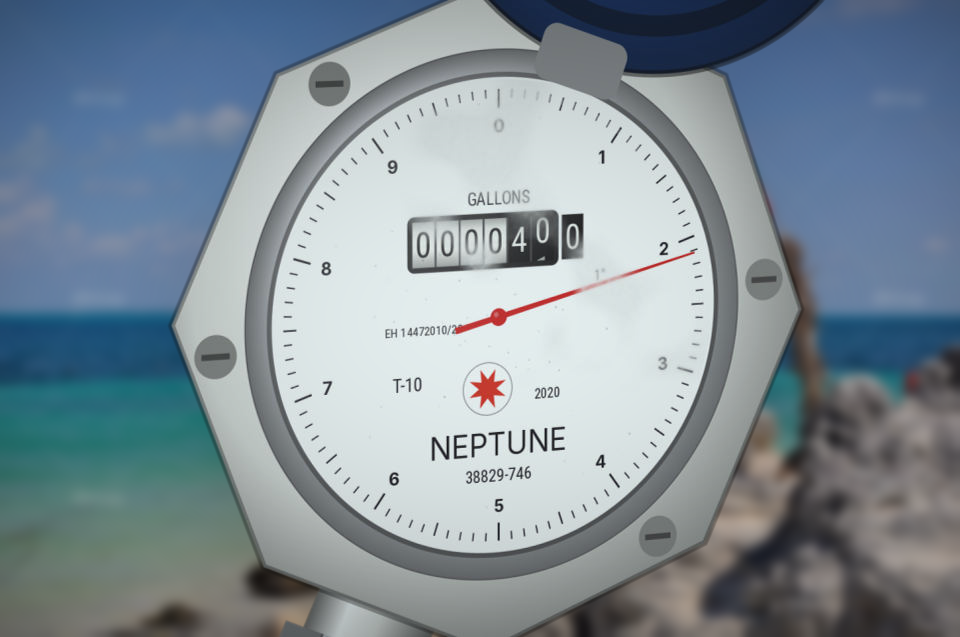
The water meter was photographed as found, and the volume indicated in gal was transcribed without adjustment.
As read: 402.1 gal
